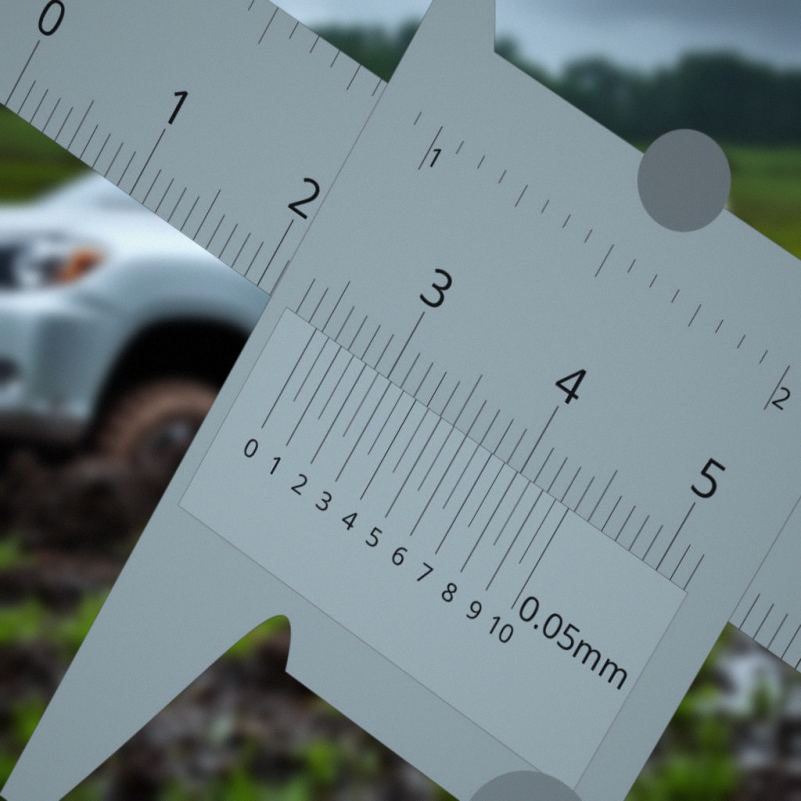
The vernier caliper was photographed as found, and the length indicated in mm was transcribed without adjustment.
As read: 24.6 mm
